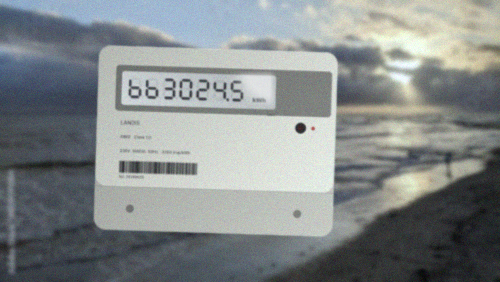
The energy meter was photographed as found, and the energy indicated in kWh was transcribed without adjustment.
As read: 663024.5 kWh
